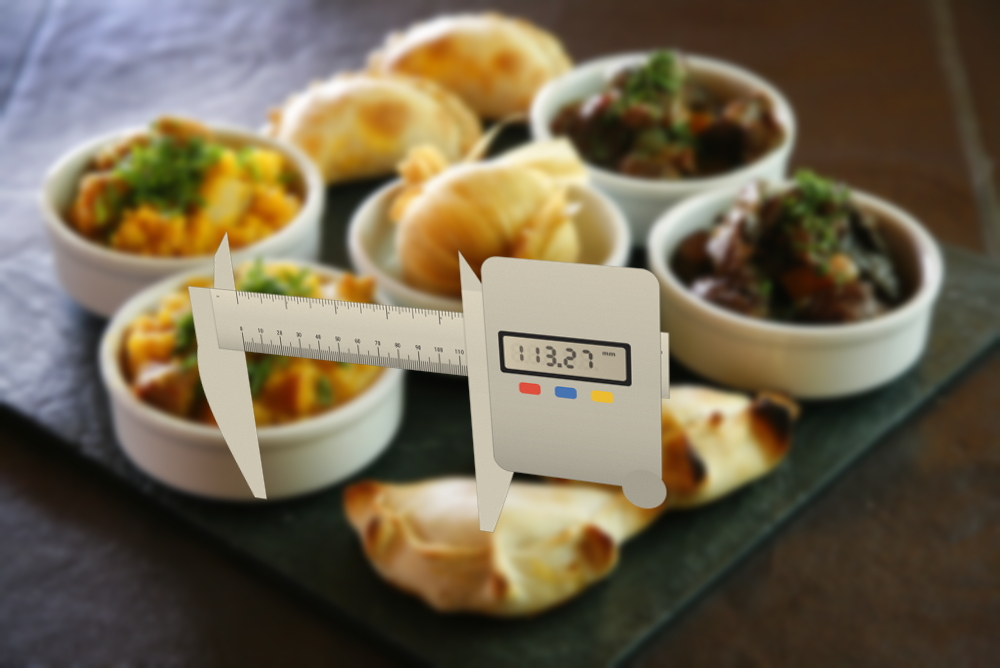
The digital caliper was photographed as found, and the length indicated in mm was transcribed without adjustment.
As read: 113.27 mm
